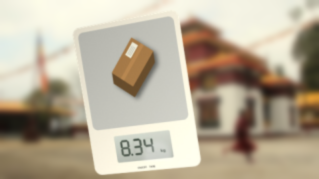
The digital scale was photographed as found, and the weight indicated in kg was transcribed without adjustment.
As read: 8.34 kg
